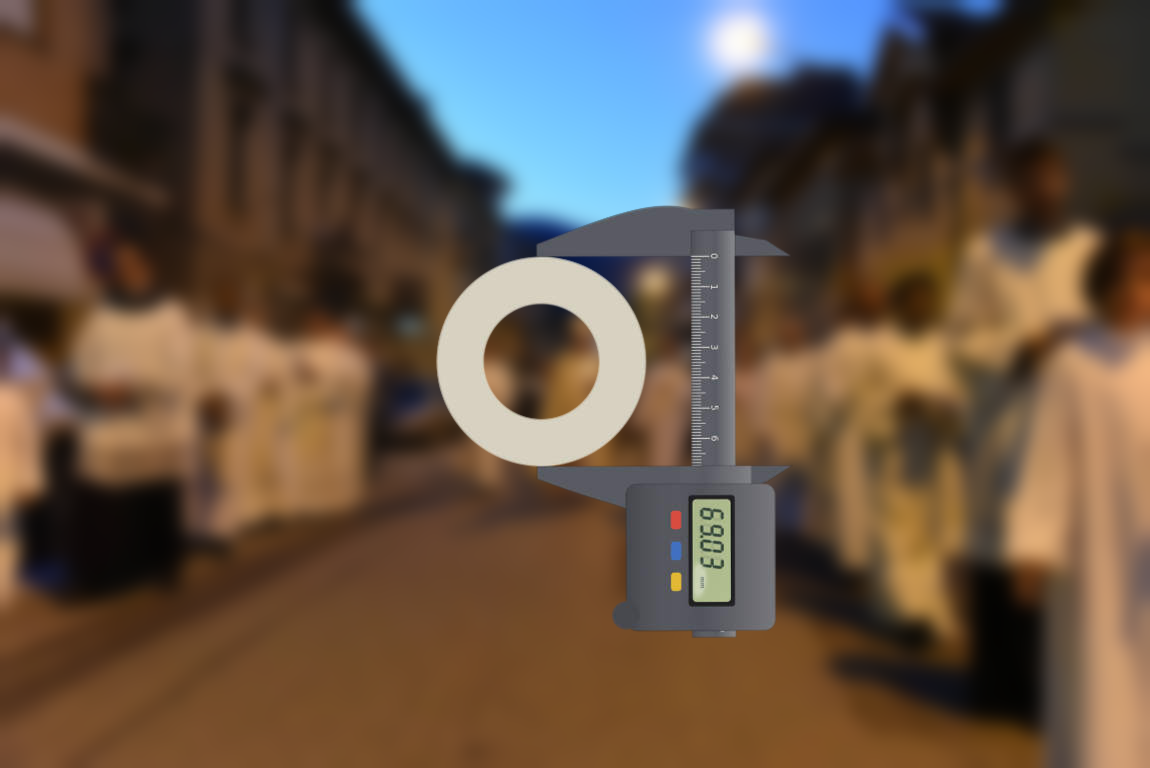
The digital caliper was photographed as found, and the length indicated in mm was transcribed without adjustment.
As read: 69.03 mm
